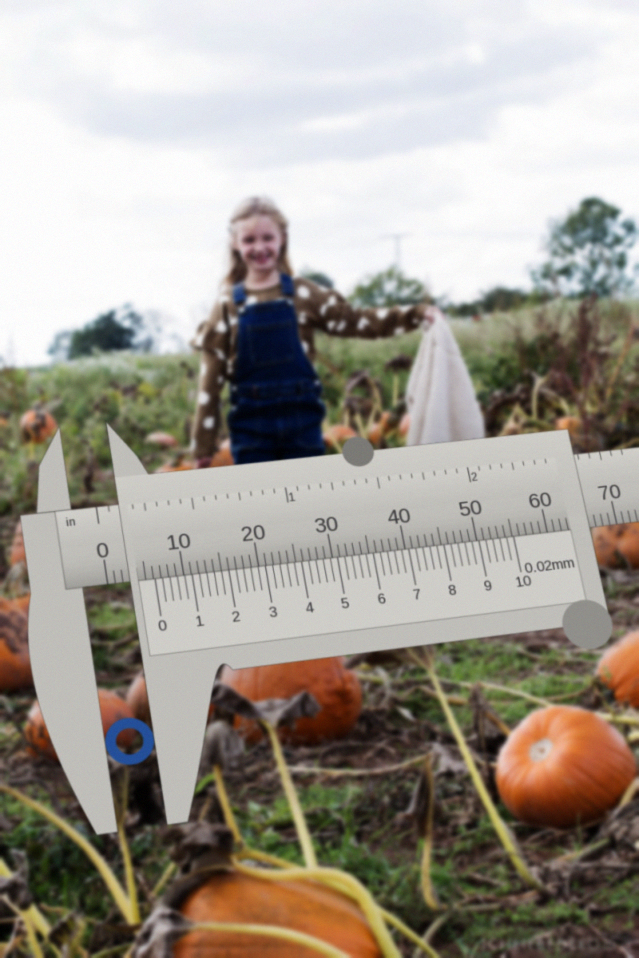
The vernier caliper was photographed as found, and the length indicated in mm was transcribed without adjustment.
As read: 6.2 mm
